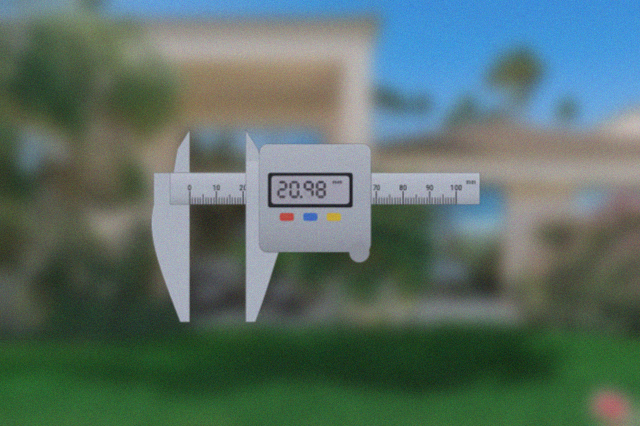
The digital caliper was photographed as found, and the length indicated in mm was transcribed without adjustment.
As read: 20.98 mm
